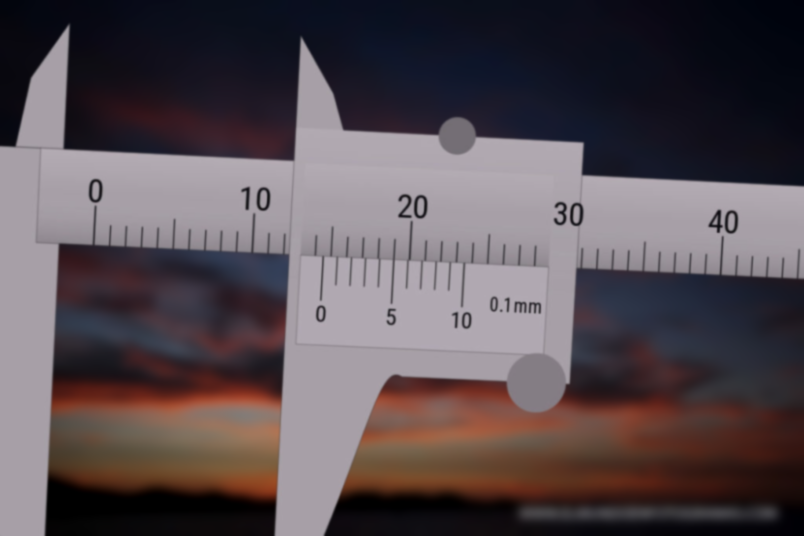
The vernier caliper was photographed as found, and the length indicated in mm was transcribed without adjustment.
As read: 14.5 mm
